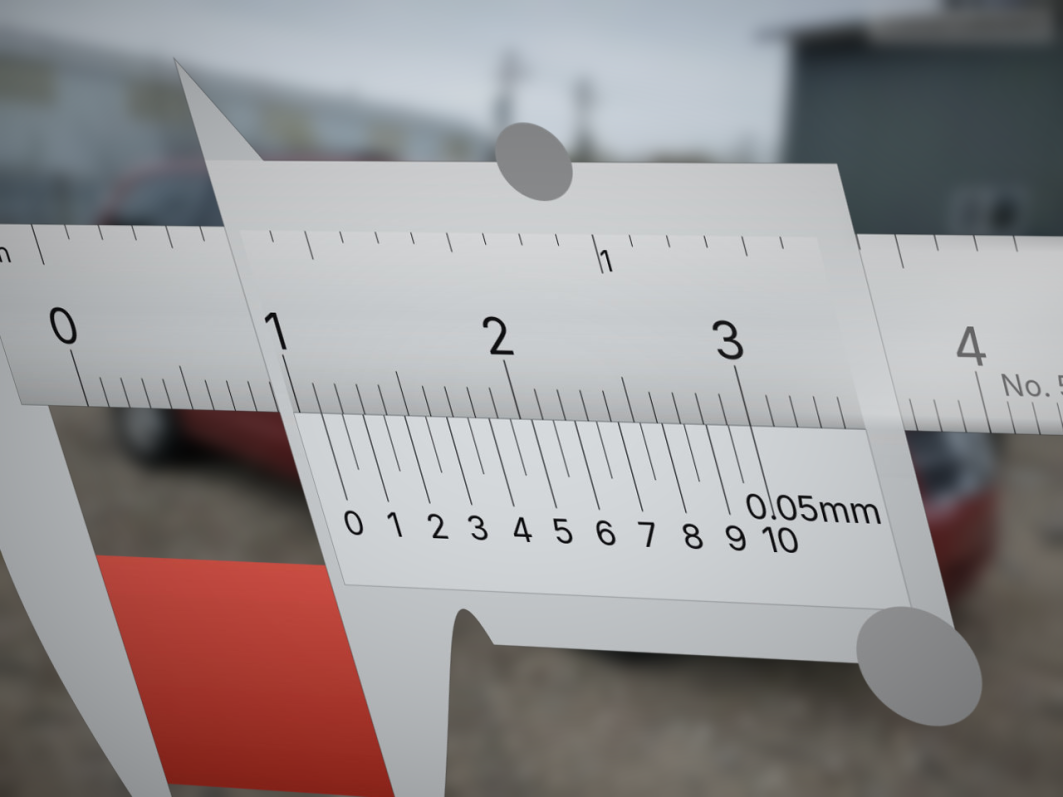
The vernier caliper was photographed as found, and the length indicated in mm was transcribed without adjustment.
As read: 11.00 mm
